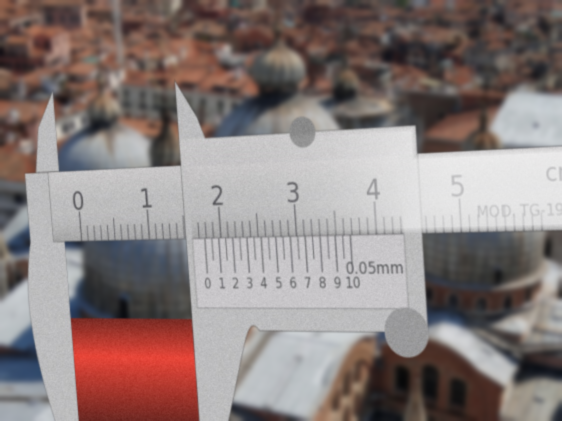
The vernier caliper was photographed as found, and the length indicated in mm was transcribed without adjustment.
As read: 17.8 mm
